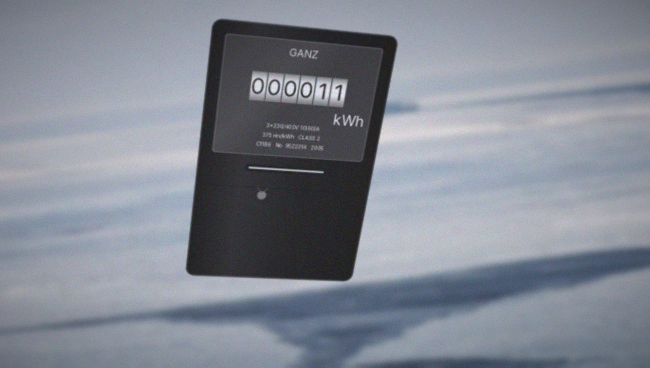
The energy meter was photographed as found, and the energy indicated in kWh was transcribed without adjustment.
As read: 11 kWh
